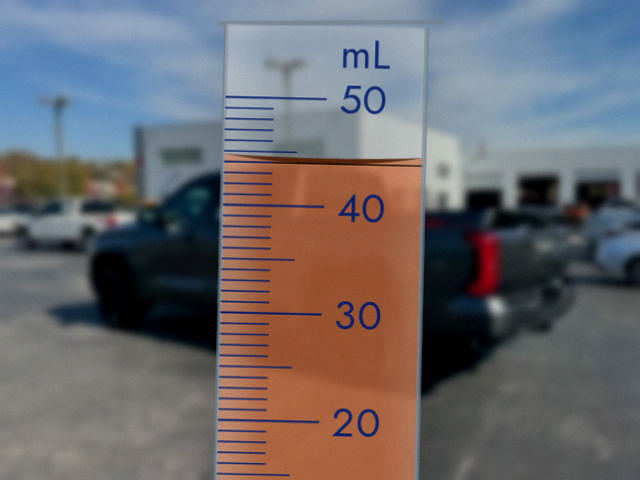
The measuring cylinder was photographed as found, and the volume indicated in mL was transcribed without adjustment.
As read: 44 mL
